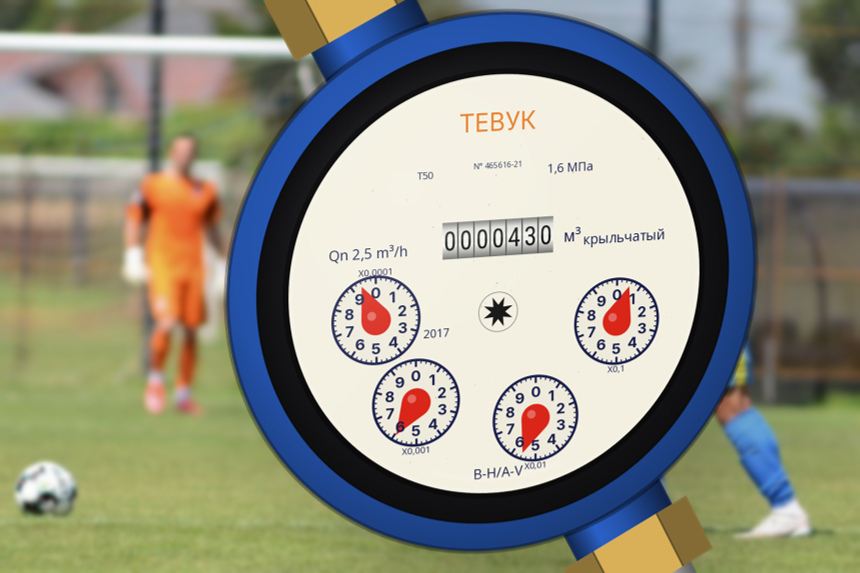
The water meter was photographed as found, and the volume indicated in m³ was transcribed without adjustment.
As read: 430.0559 m³
